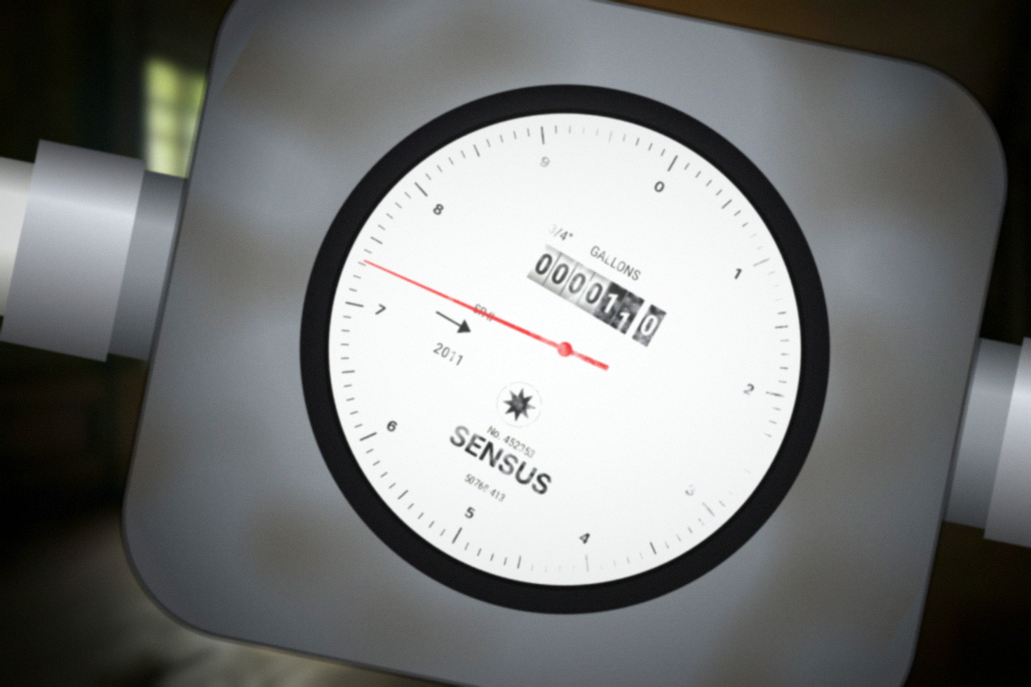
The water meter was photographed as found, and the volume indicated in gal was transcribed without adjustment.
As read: 107.3 gal
